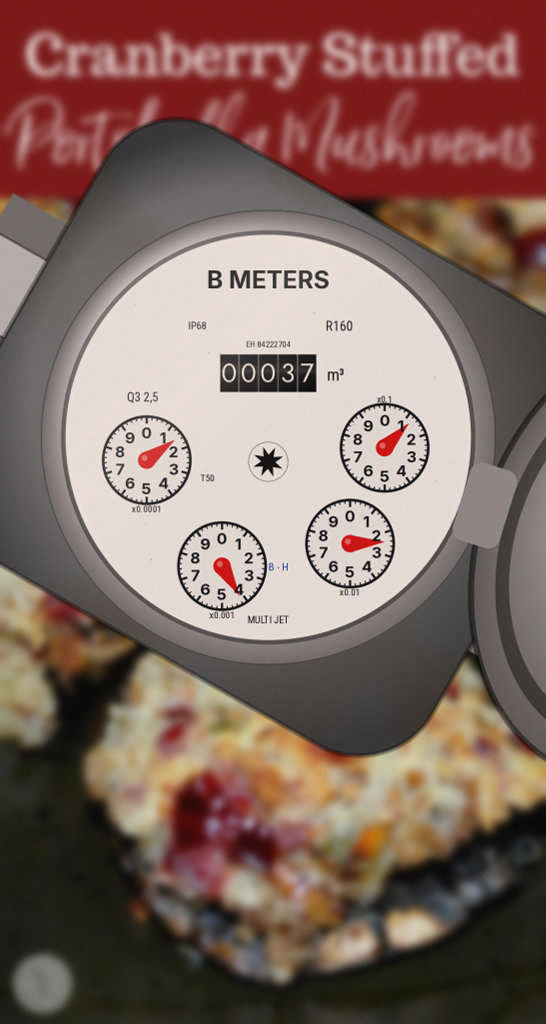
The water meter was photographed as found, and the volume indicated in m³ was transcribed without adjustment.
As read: 37.1241 m³
